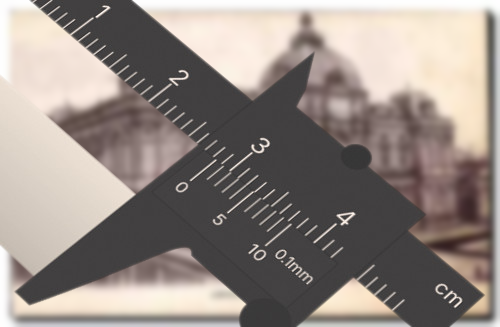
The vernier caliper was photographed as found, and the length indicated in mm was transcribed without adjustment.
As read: 28.4 mm
